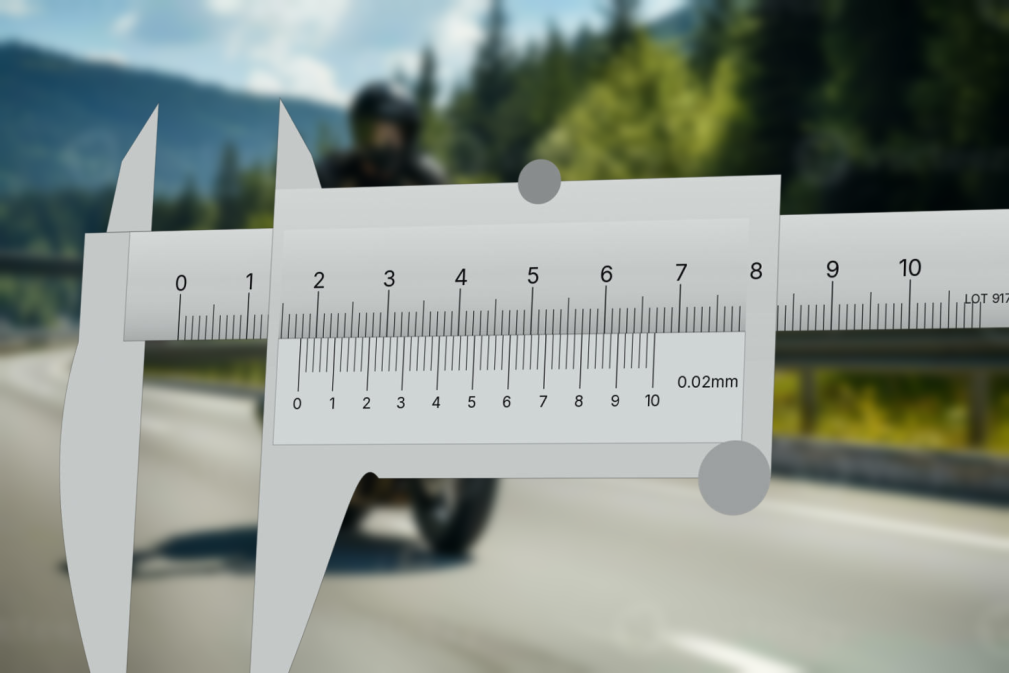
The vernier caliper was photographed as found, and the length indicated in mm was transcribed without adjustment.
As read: 17.8 mm
